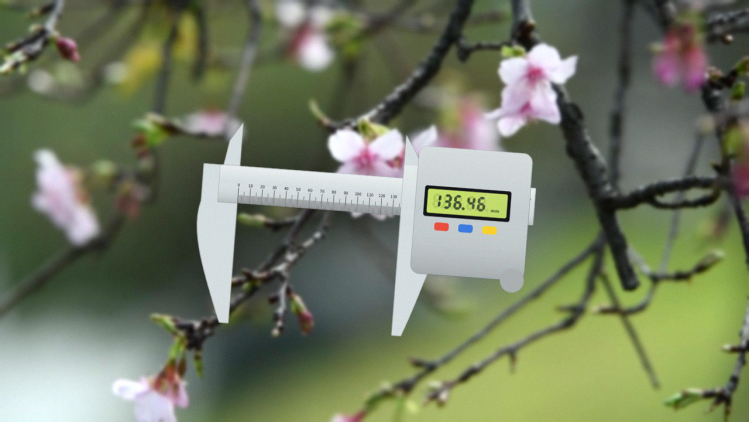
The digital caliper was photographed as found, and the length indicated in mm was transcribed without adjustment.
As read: 136.46 mm
